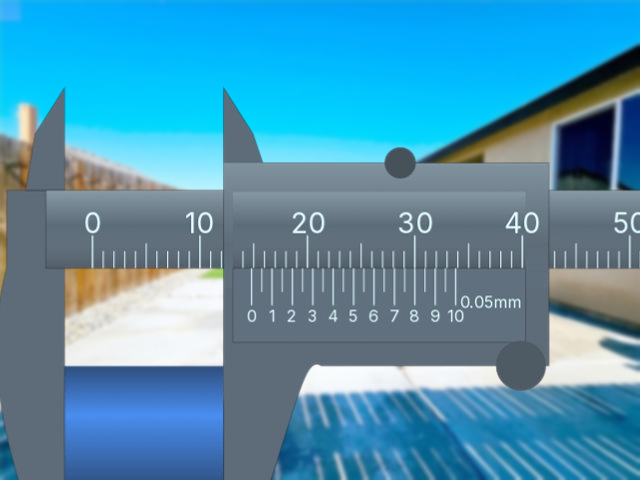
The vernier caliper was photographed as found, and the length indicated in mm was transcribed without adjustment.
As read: 14.8 mm
